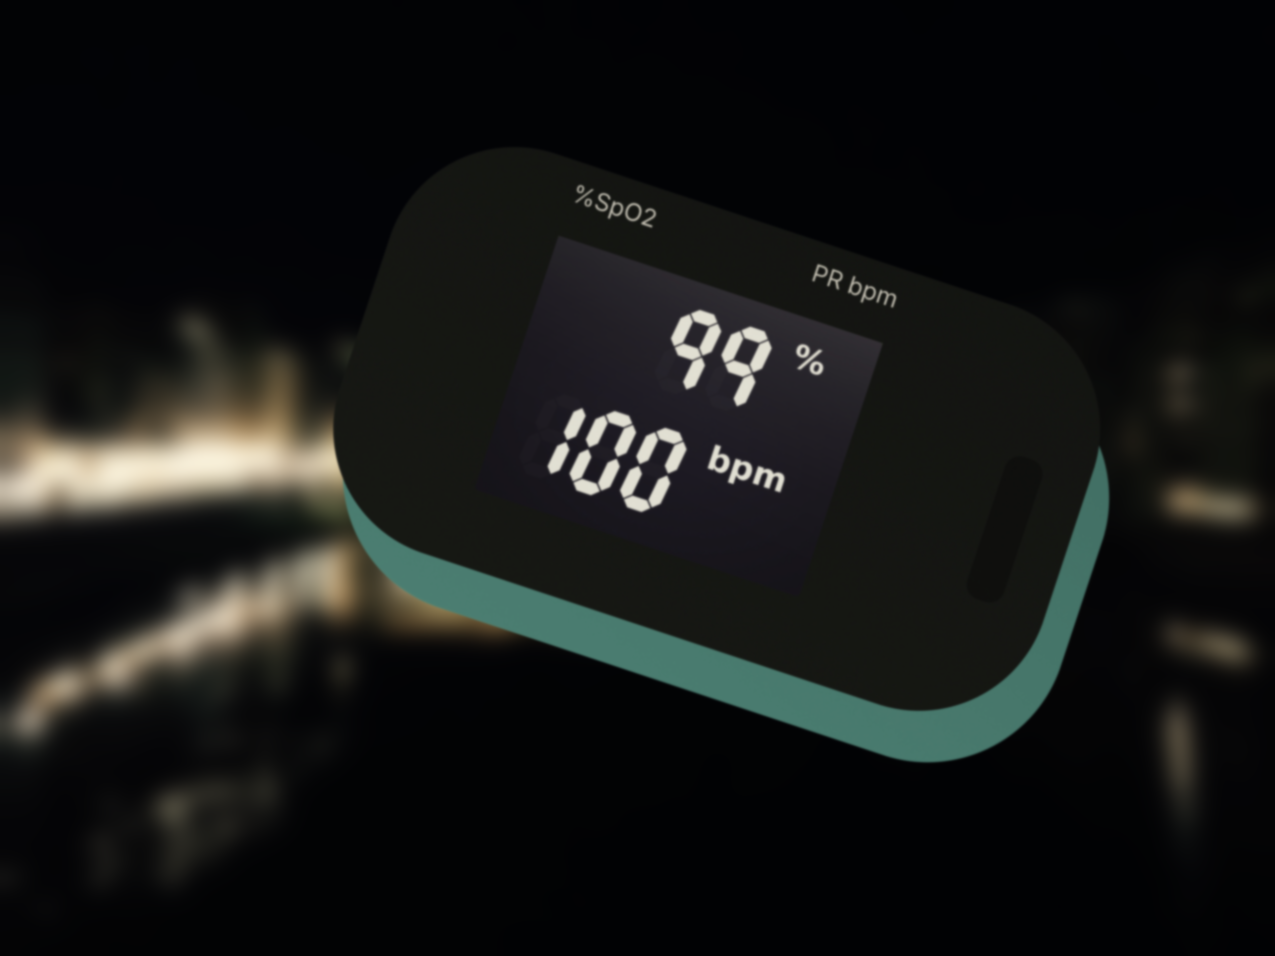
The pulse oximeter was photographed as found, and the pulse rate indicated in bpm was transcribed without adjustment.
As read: 100 bpm
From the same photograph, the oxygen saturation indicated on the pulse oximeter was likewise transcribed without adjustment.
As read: 99 %
